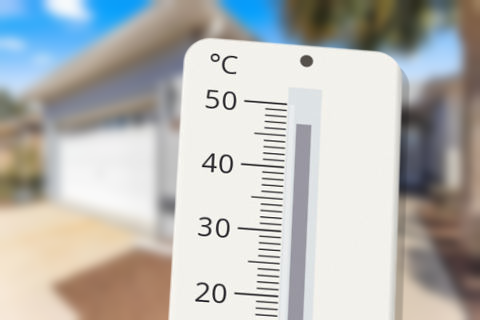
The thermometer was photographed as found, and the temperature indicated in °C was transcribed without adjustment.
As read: 47 °C
